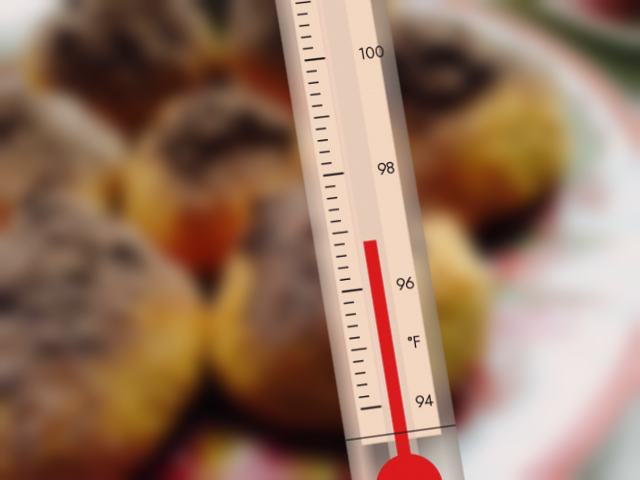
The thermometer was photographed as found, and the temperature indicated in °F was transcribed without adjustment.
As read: 96.8 °F
